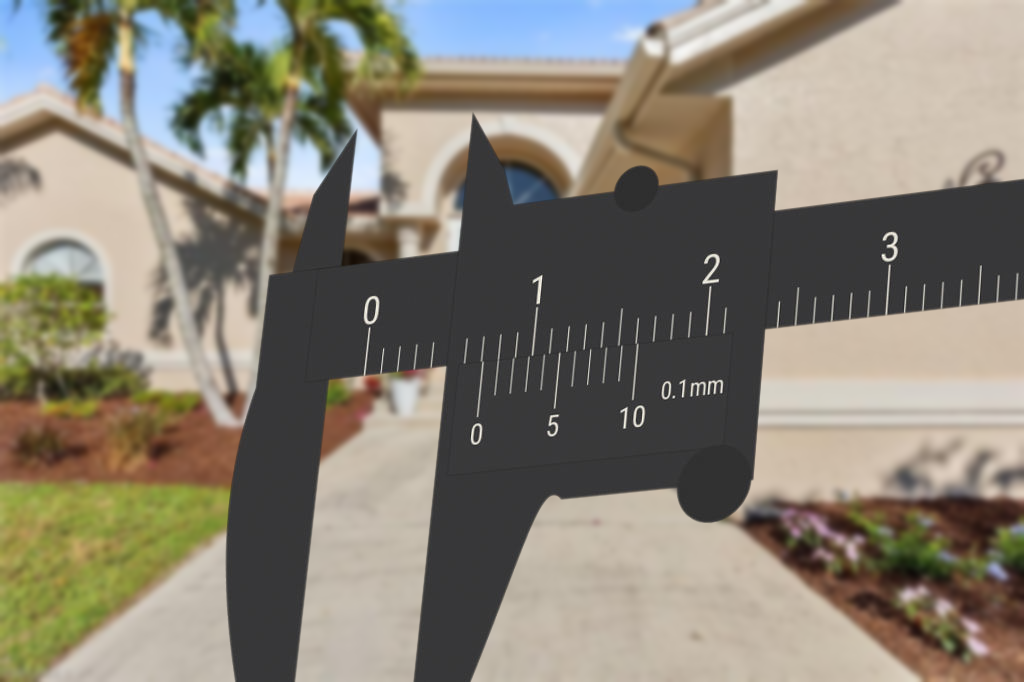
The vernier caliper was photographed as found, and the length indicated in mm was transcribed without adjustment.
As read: 7.1 mm
